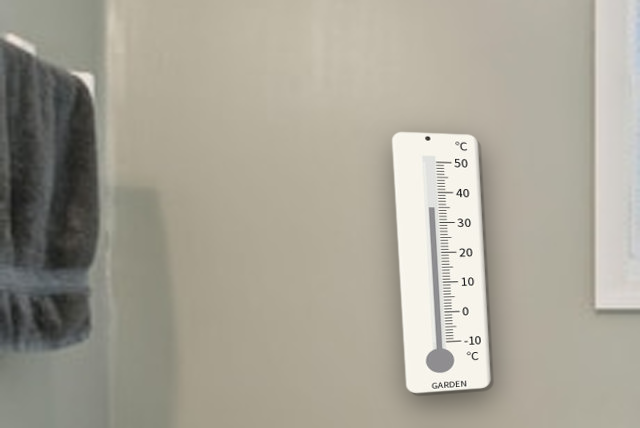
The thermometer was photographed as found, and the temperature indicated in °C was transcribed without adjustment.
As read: 35 °C
